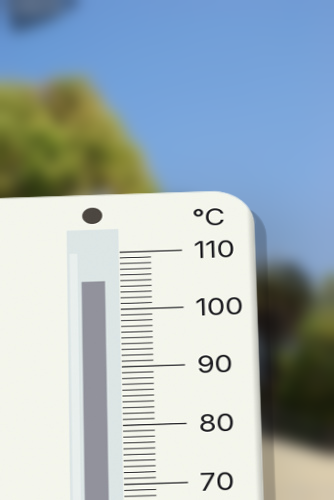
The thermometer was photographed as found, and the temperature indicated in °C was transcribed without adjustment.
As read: 105 °C
